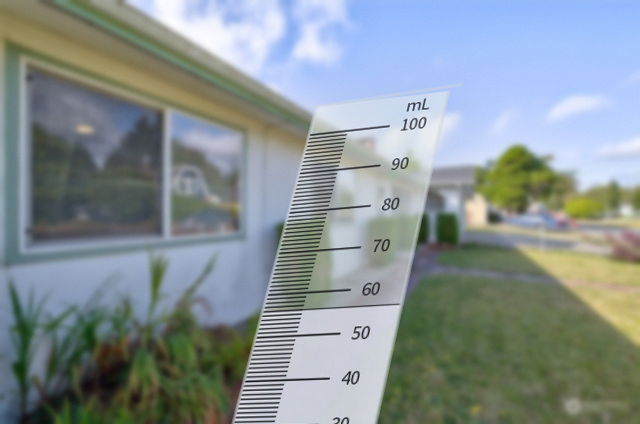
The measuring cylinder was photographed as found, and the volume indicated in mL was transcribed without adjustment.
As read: 56 mL
